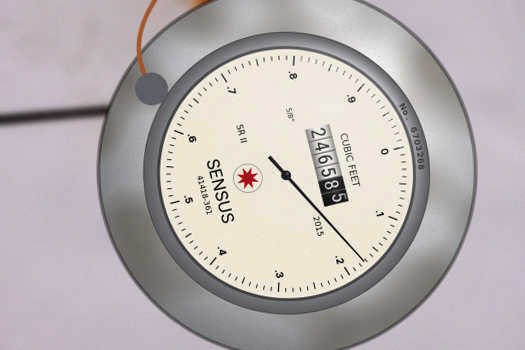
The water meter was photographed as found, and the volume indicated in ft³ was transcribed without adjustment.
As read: 246585.17 ft³
